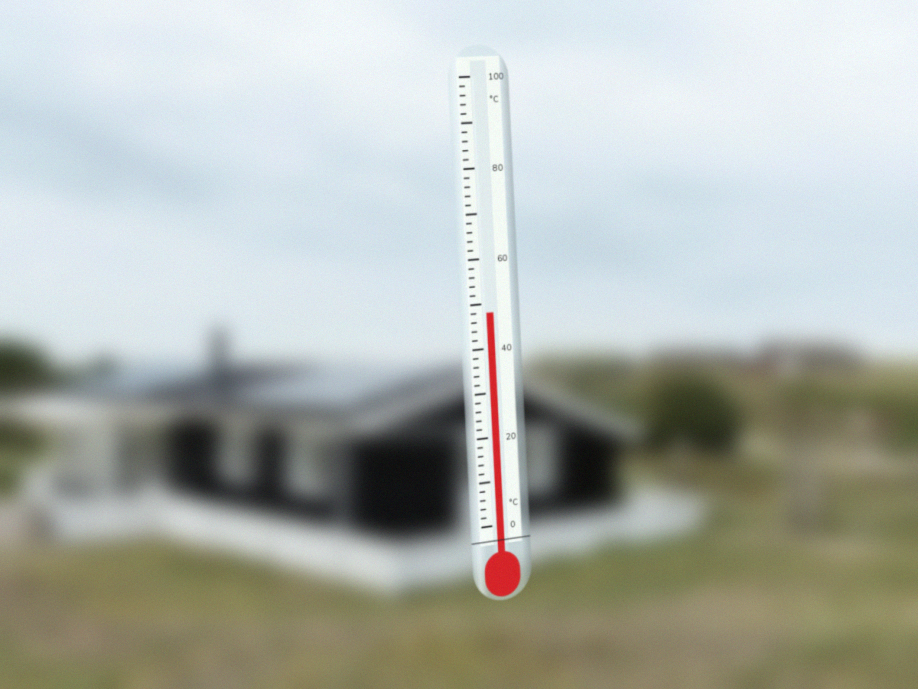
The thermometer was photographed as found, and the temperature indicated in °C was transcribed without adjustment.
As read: 48 °C
